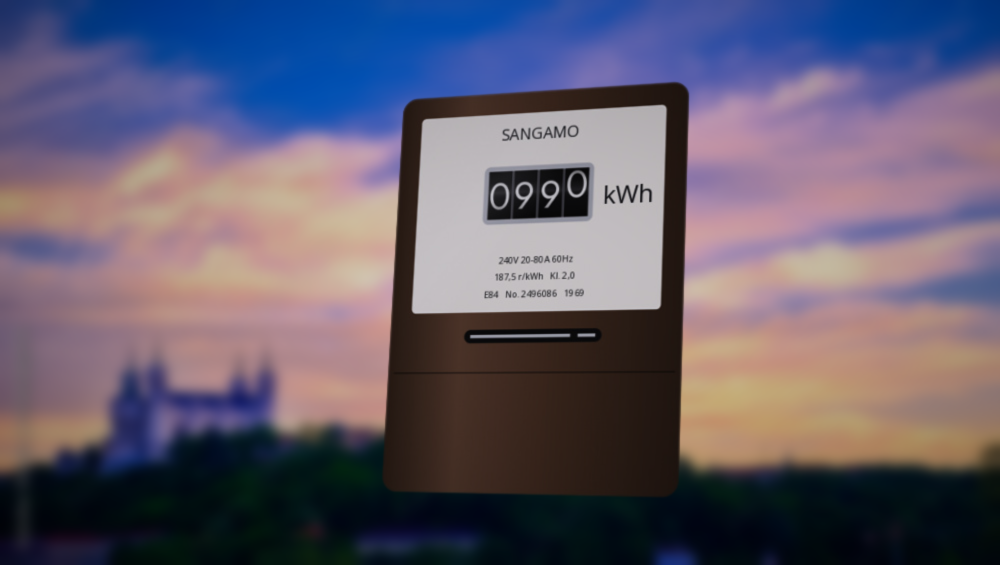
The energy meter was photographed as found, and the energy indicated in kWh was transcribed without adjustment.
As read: 990 kWh
